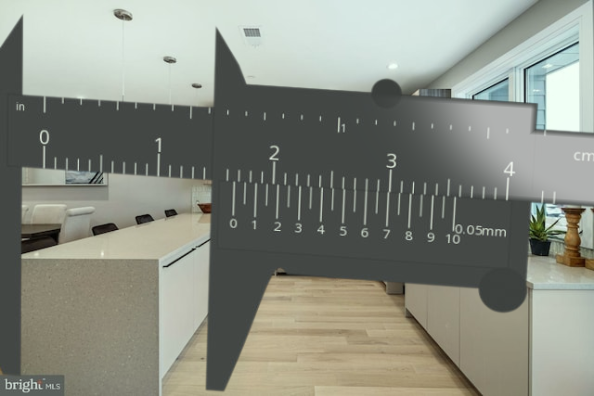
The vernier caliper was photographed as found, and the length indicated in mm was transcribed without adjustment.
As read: 16.6 mm
